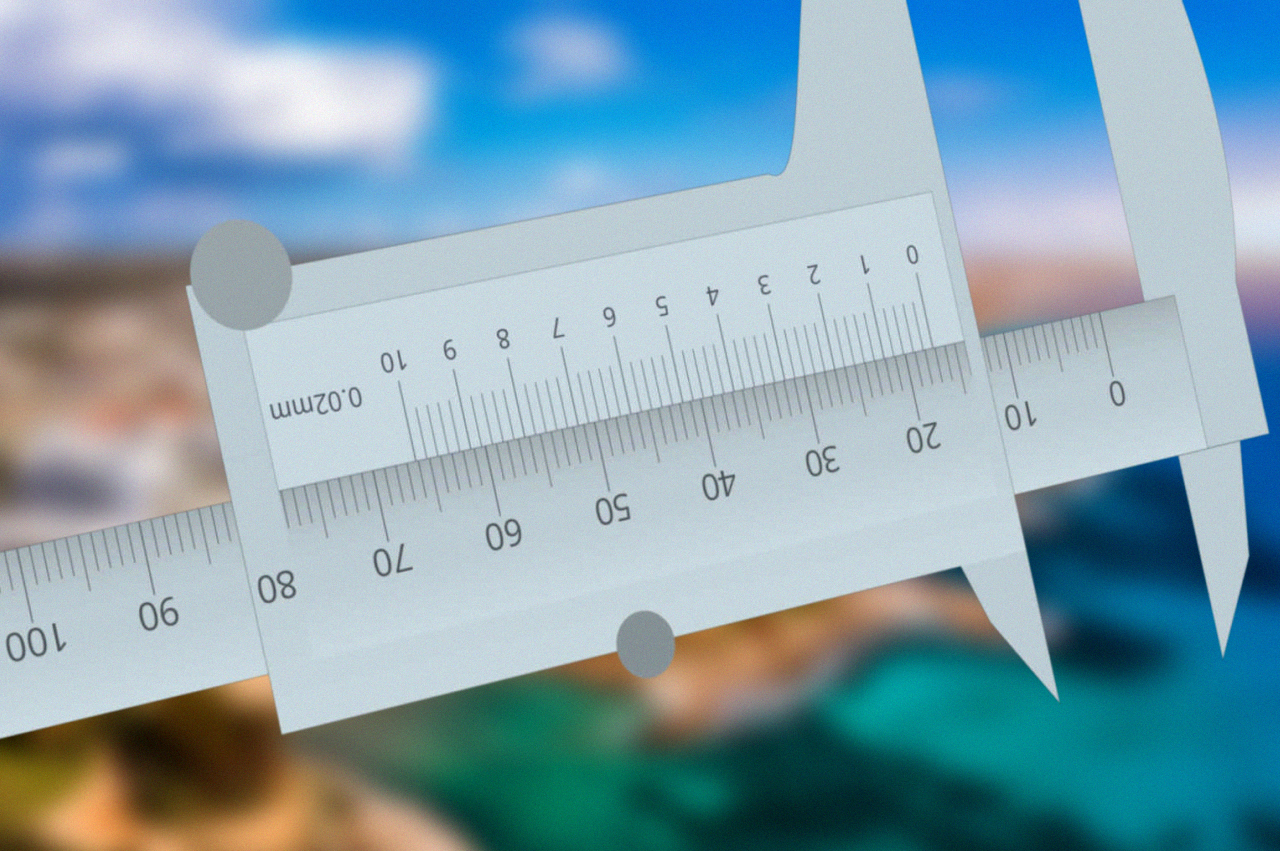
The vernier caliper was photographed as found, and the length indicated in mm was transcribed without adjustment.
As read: 17.2 mm
